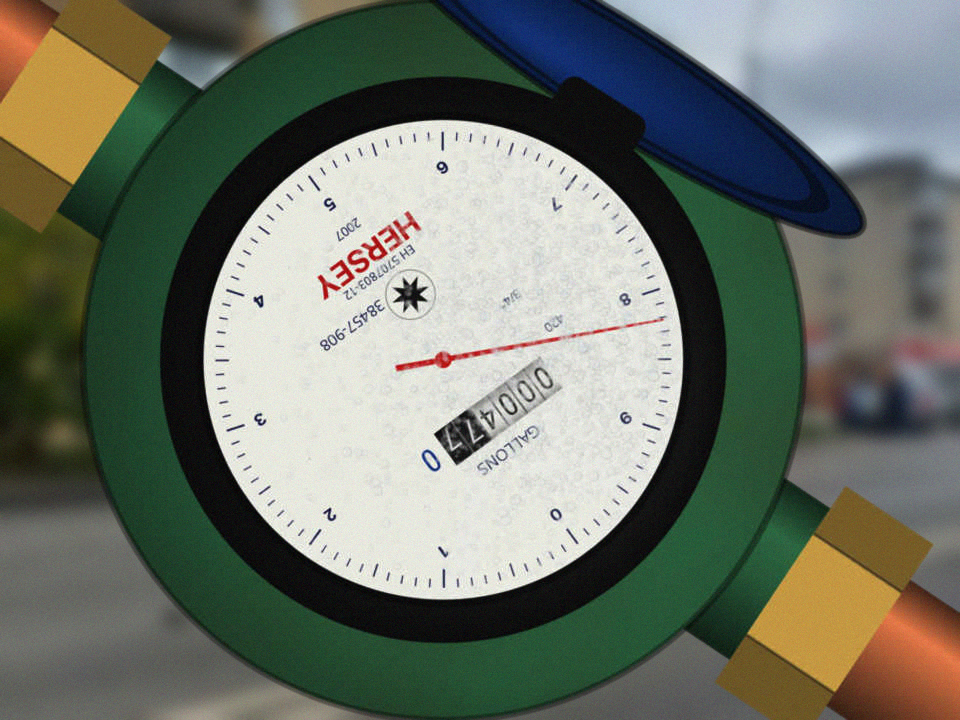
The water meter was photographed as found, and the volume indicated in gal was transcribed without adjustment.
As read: 4768.2 gal
